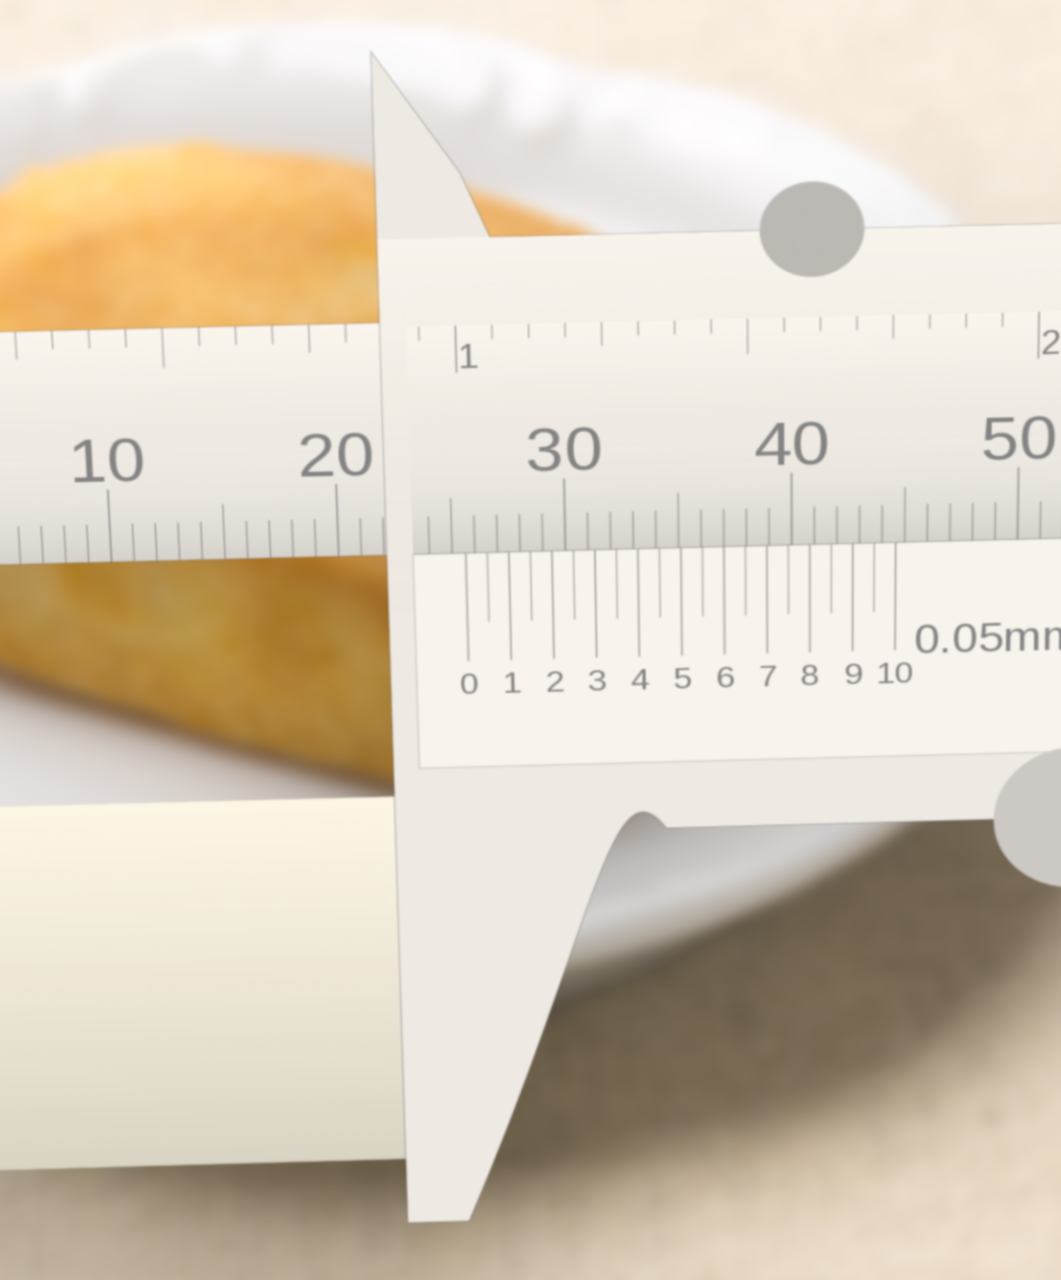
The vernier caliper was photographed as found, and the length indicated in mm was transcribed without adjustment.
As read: 25.6 mm
